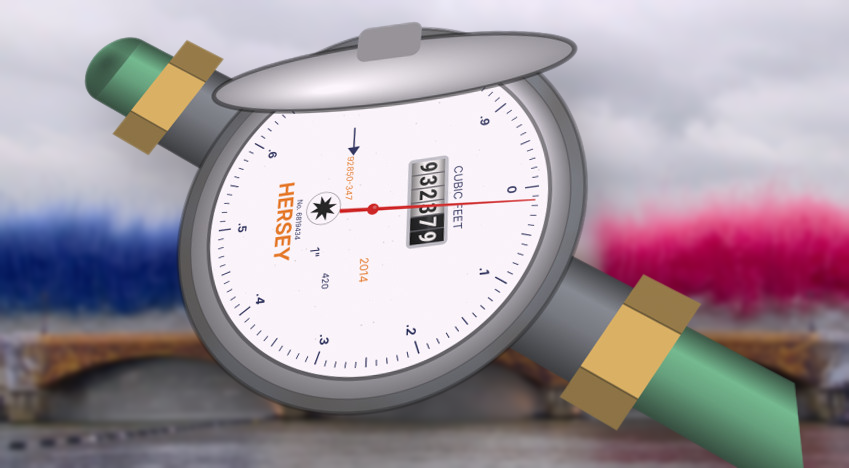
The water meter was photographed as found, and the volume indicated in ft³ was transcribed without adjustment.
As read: 932379.01 ft³
